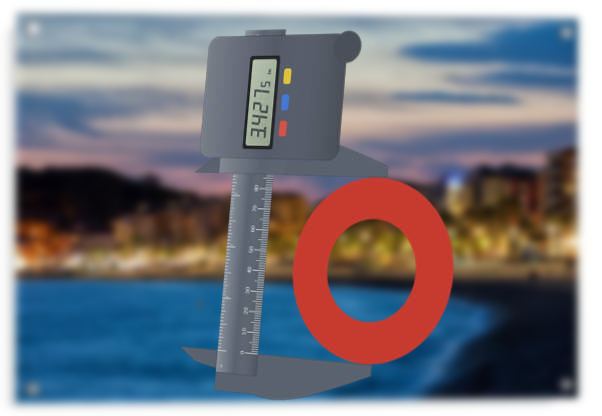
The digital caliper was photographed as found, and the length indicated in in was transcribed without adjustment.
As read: 3.4275 in
